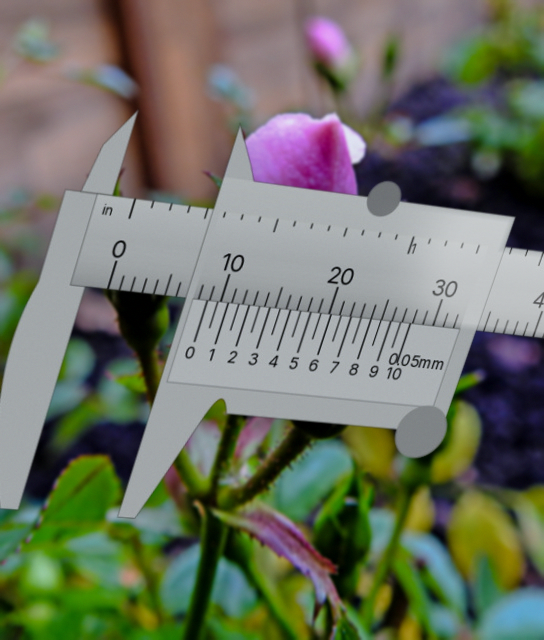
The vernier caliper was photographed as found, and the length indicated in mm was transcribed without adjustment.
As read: 8.8 mm
